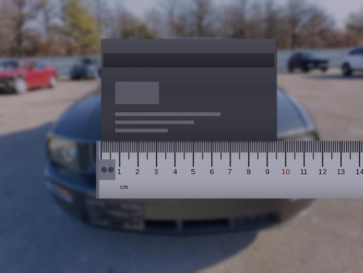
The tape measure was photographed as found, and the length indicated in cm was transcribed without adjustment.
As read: 9.5 cm
